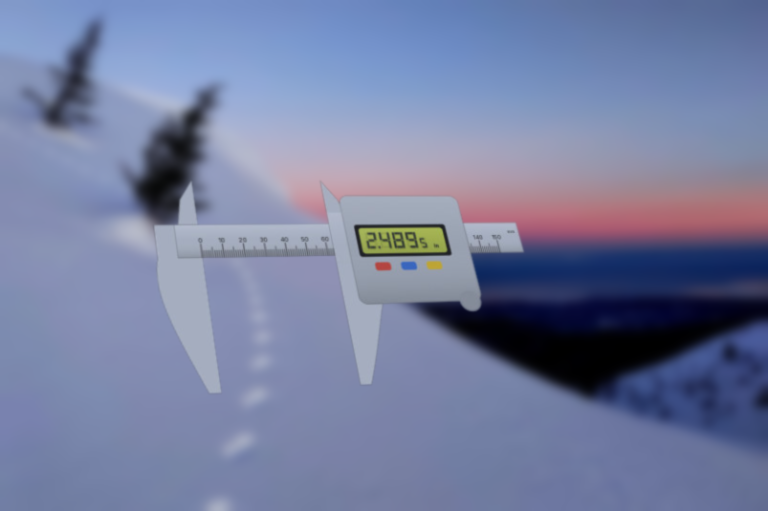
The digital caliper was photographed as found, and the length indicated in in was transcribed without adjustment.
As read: 2.4895 in
